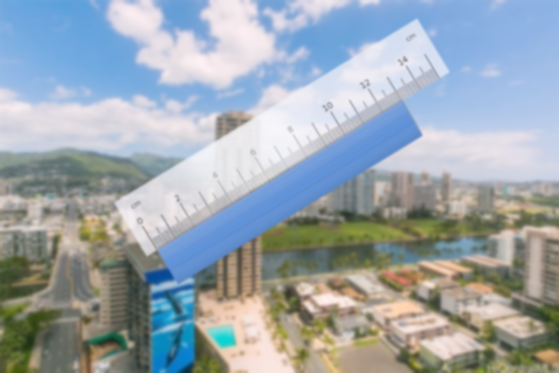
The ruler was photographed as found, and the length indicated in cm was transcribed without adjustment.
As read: 13 cm
